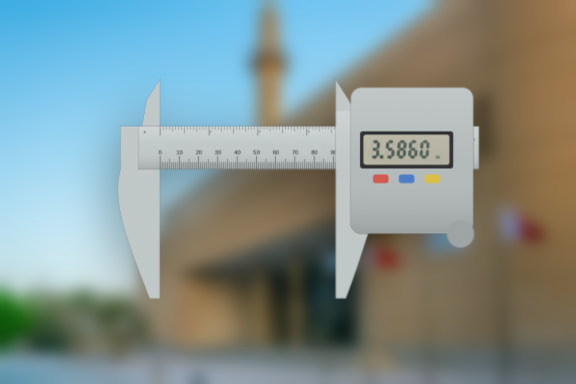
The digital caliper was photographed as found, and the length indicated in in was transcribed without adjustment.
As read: 3.5860 in
